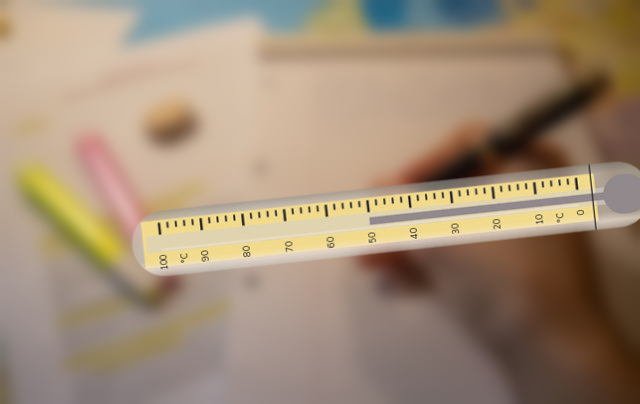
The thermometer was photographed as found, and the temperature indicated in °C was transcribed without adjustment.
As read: 50 °C
